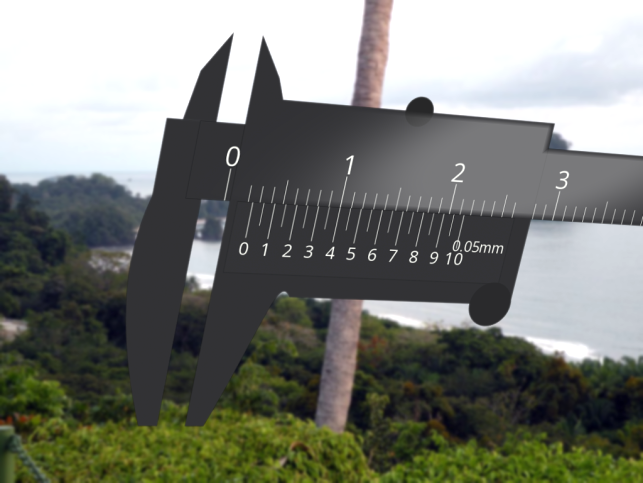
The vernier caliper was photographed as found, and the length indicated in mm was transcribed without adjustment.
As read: 2.4 mm
